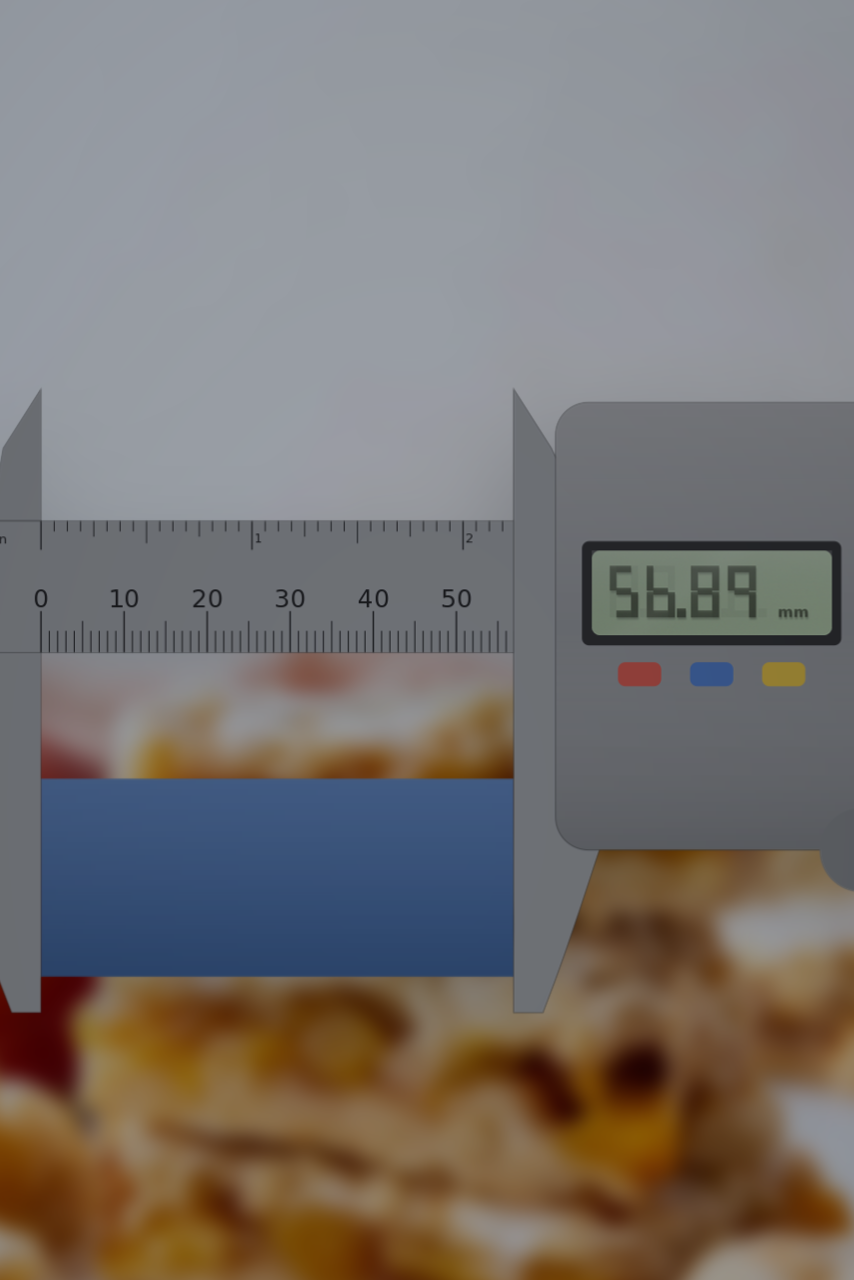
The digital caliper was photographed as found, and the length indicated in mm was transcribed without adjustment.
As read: 56.89 mm
